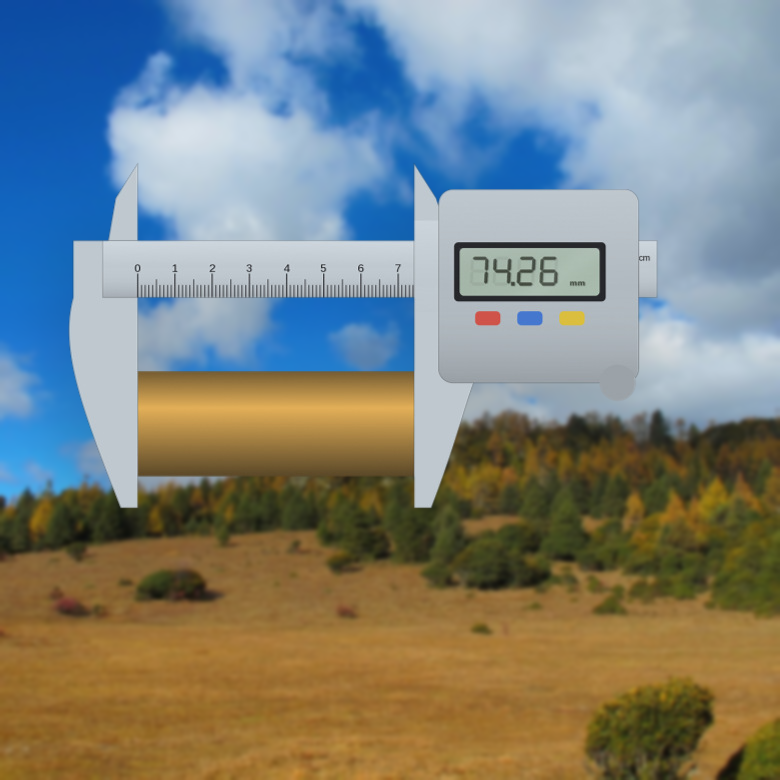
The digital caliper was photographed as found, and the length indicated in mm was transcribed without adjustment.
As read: 74.26 mm
